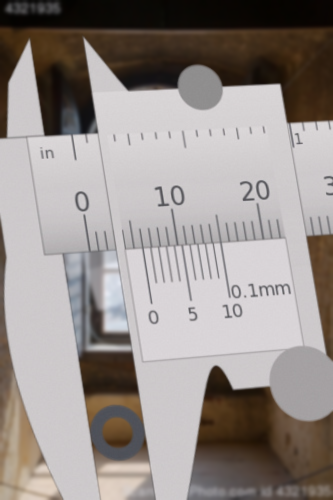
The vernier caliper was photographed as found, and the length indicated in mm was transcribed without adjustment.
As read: 6.0 mm
